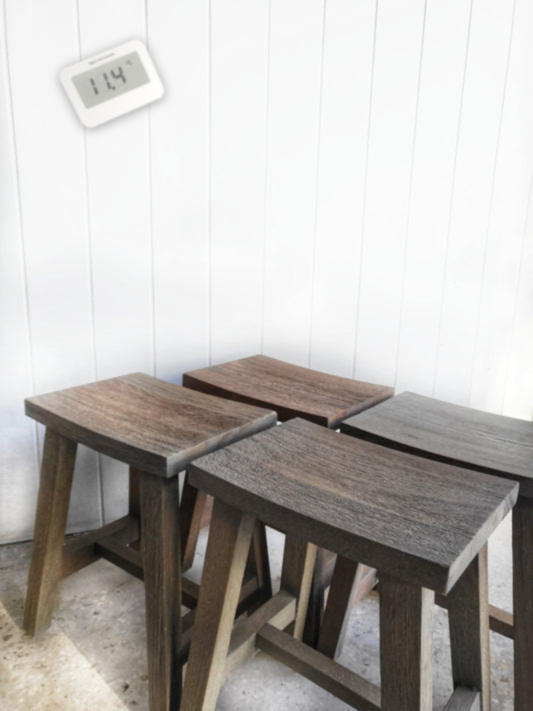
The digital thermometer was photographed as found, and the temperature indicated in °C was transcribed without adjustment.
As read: 11.4 °C
